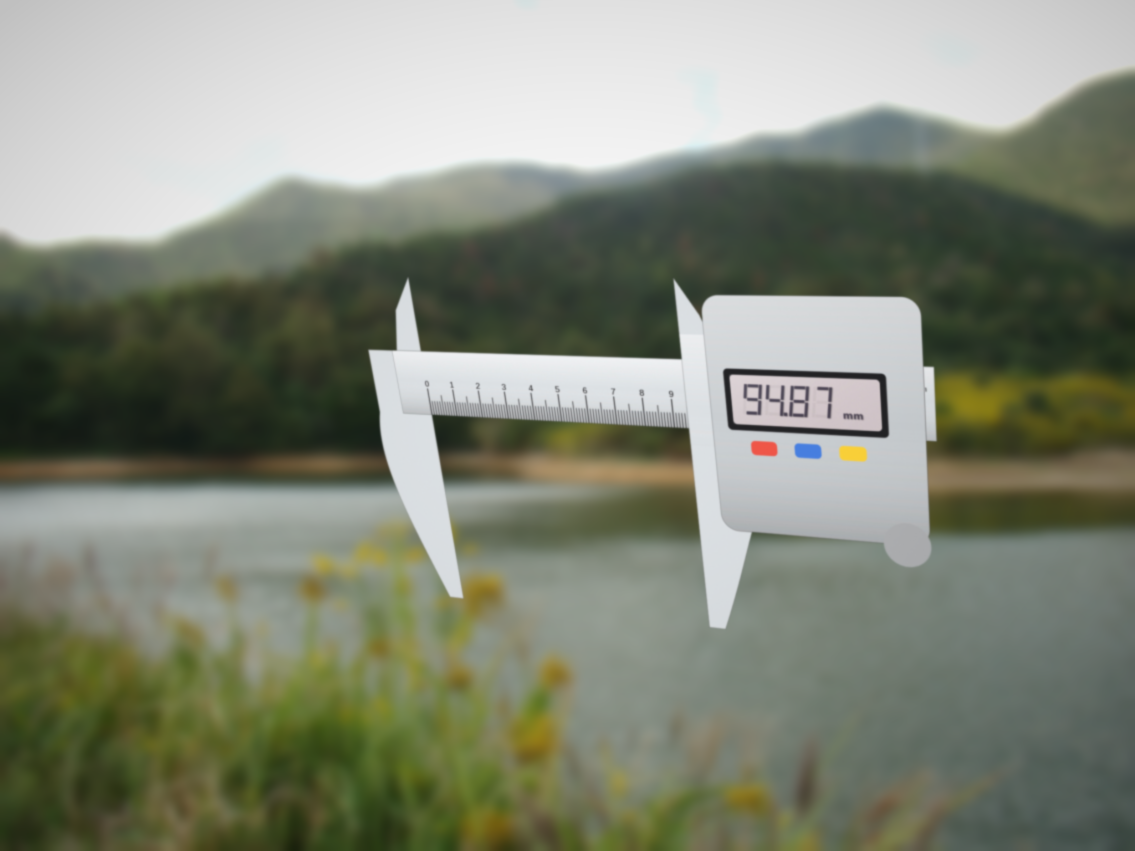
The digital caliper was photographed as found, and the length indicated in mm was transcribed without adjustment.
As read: 94.87 mm
